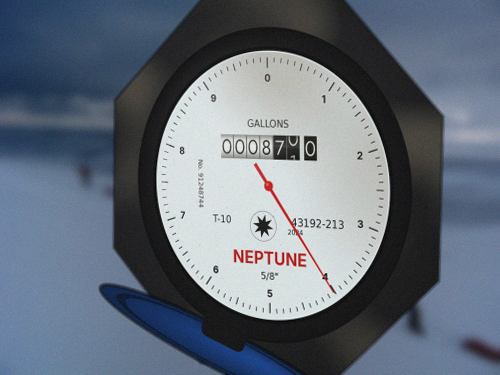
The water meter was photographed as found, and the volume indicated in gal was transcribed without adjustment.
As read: 8704.0 gal
